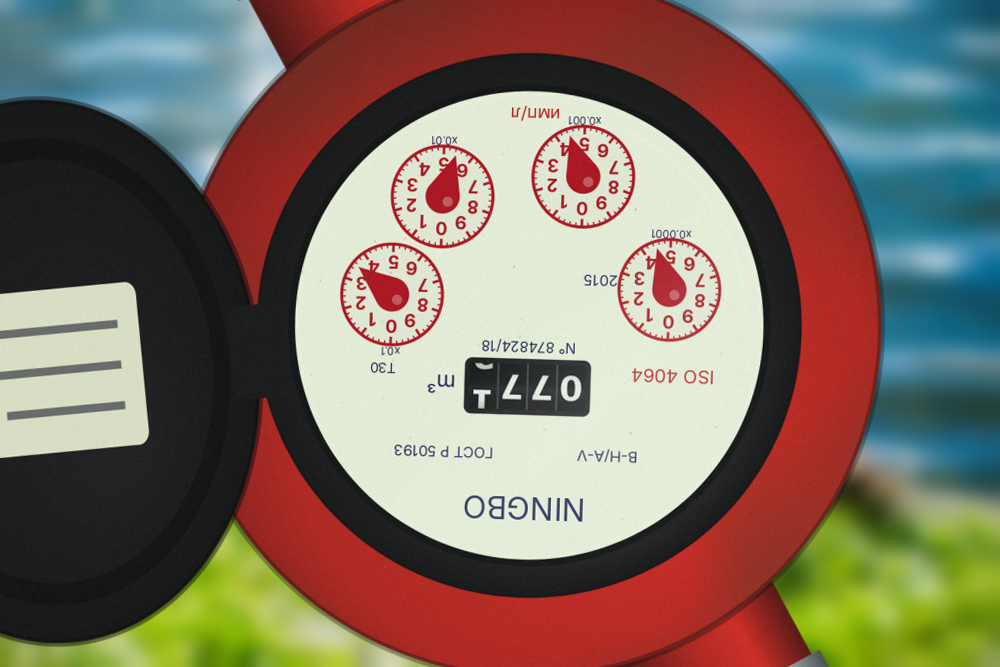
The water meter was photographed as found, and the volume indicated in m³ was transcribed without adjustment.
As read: 771.3544 m³
